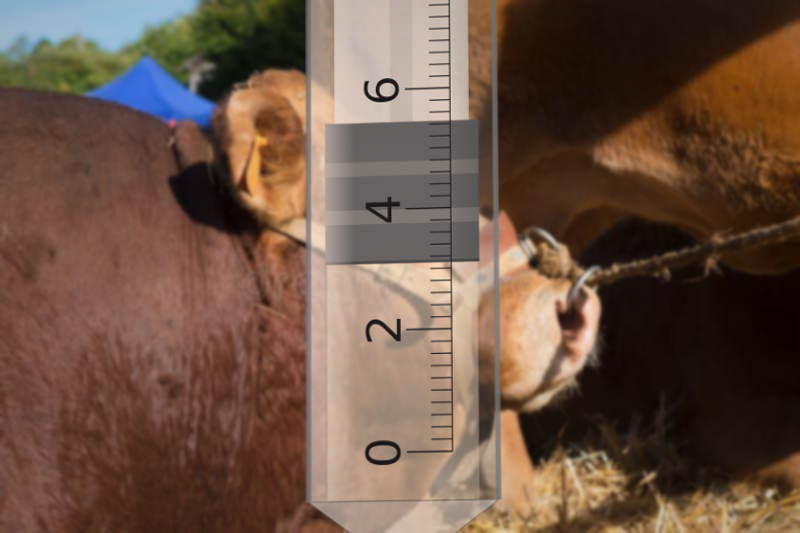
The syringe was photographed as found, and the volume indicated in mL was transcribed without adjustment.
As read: 3.1 mL
